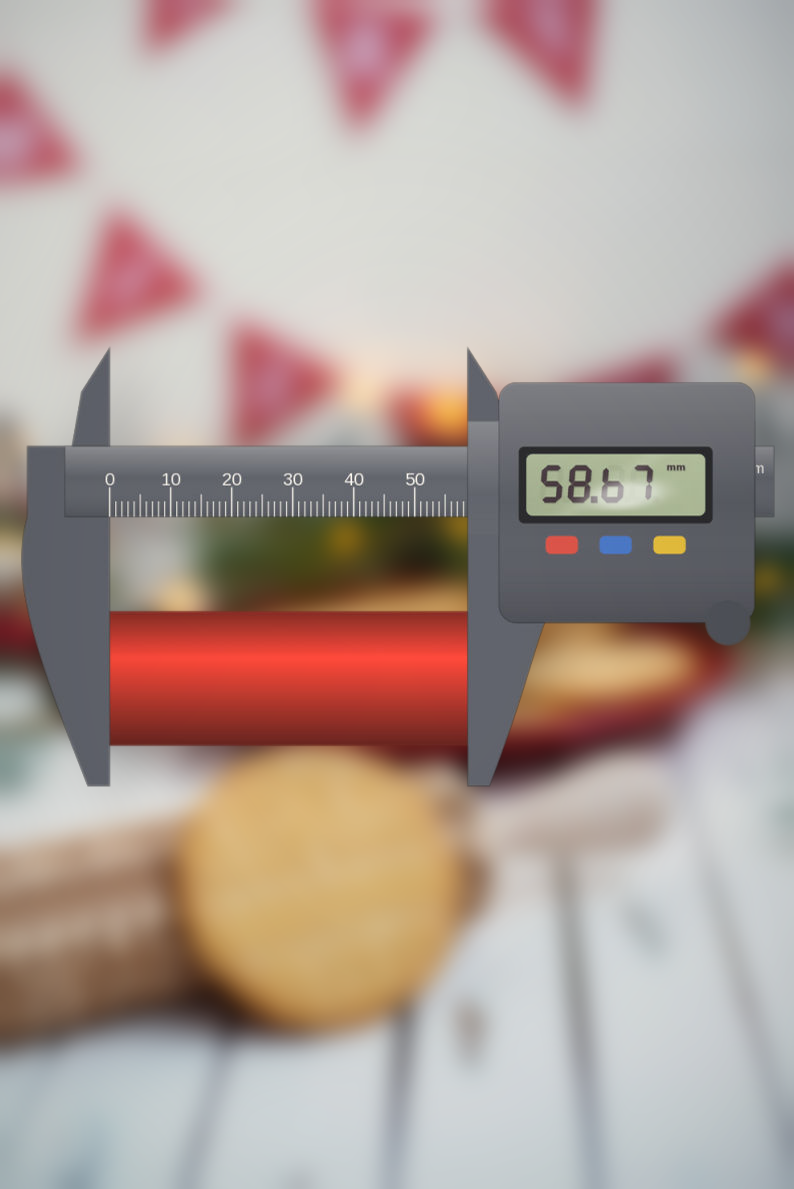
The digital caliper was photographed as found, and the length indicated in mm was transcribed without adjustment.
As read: 58.67 mm
